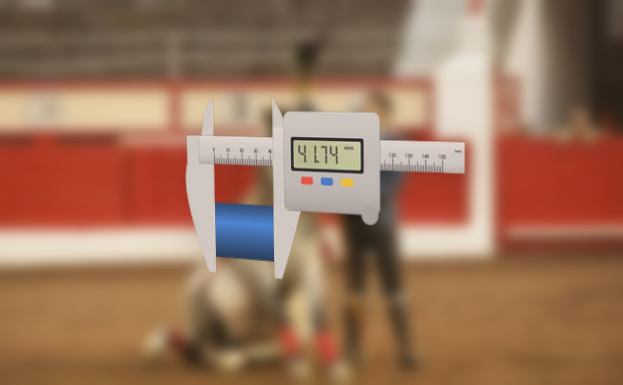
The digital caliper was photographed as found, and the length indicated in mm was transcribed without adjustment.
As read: 41.74 mm
